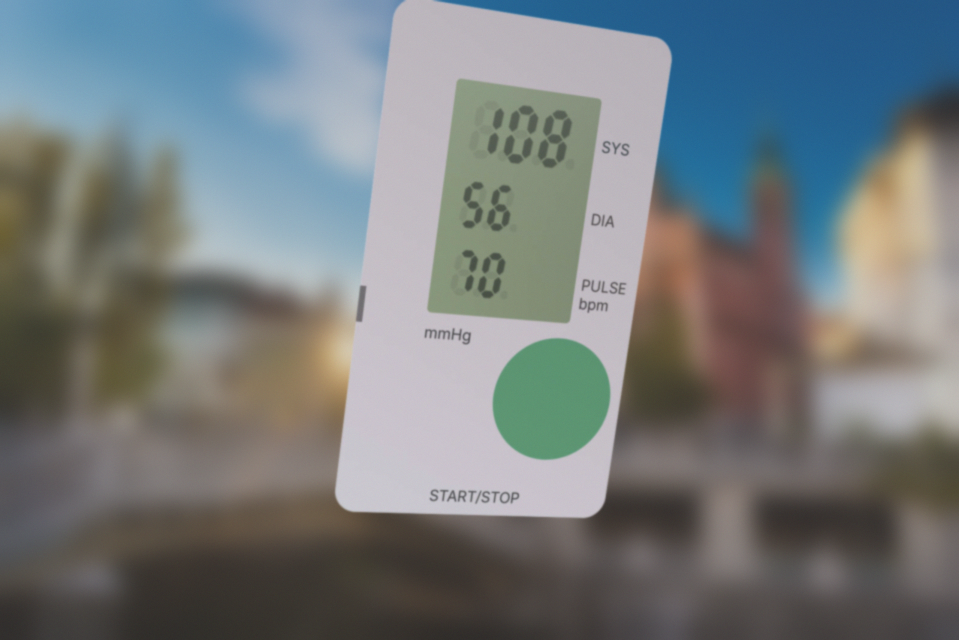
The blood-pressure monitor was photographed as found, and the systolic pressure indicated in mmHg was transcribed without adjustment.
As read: 108 mmHg
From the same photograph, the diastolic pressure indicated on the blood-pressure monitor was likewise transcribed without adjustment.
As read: 56 mmHg
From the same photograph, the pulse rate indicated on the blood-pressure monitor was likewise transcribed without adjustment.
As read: 70 bpm
